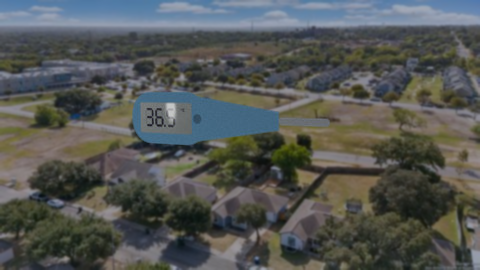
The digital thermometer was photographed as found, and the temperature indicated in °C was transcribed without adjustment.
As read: 36.5 °C
